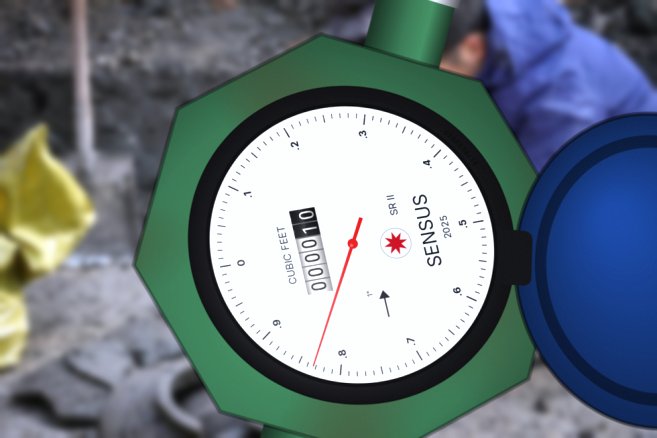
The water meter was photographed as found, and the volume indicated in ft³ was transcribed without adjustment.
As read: 9.83 ft³
